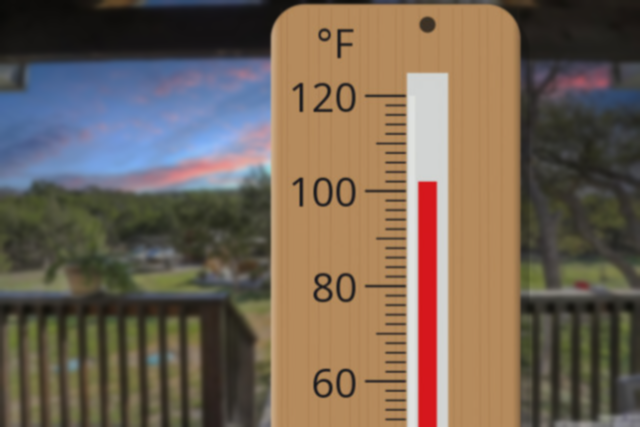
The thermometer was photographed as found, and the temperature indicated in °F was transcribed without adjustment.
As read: 102 °F
